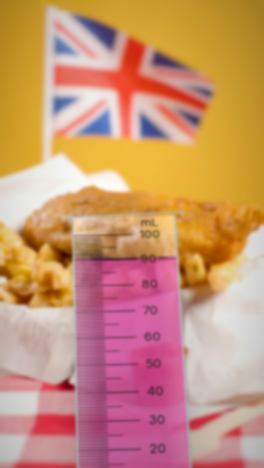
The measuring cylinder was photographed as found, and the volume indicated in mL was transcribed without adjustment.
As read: 90 mL
